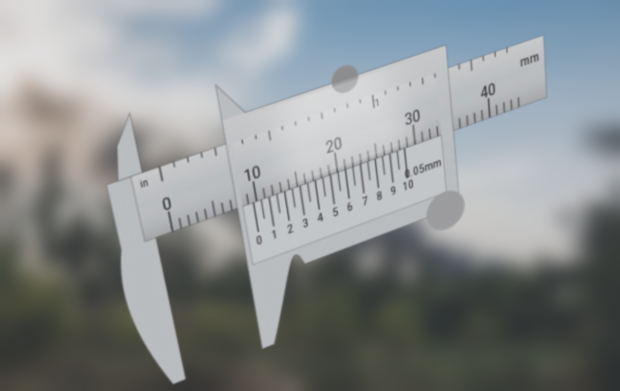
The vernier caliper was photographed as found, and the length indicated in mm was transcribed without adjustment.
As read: 9.6 mm
